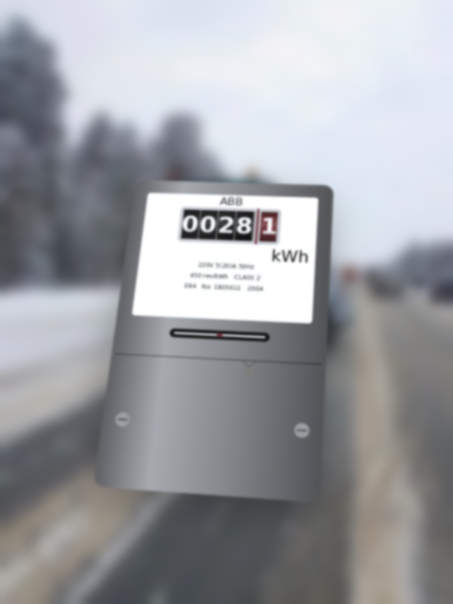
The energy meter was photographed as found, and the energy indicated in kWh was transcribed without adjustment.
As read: 28.1 kWh
